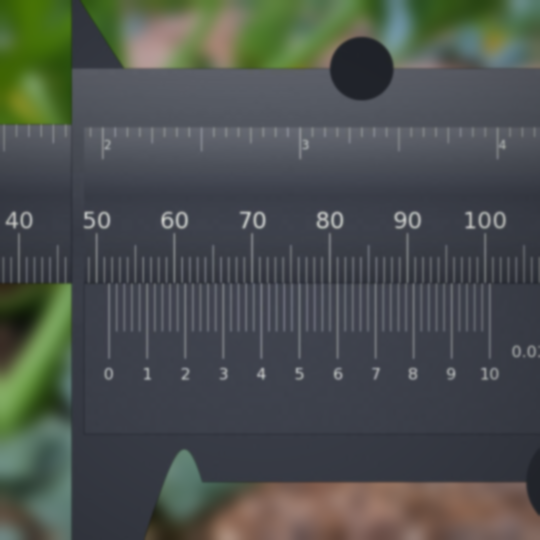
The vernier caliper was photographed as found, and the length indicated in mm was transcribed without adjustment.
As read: 51.6 mm
